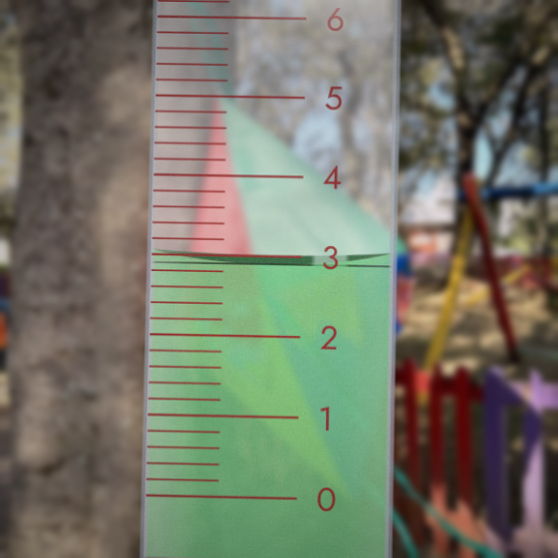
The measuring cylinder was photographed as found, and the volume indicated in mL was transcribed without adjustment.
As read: 2.9 mL
